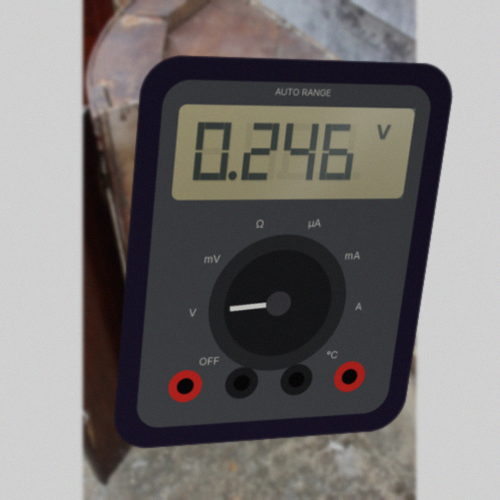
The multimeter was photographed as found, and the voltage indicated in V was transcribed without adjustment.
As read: 0.246 V
